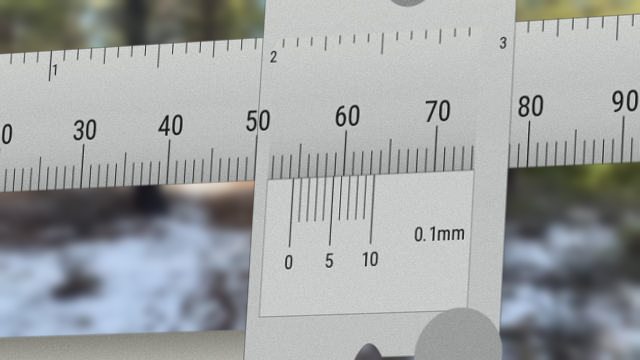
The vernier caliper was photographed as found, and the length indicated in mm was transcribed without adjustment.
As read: 54.4 mm
